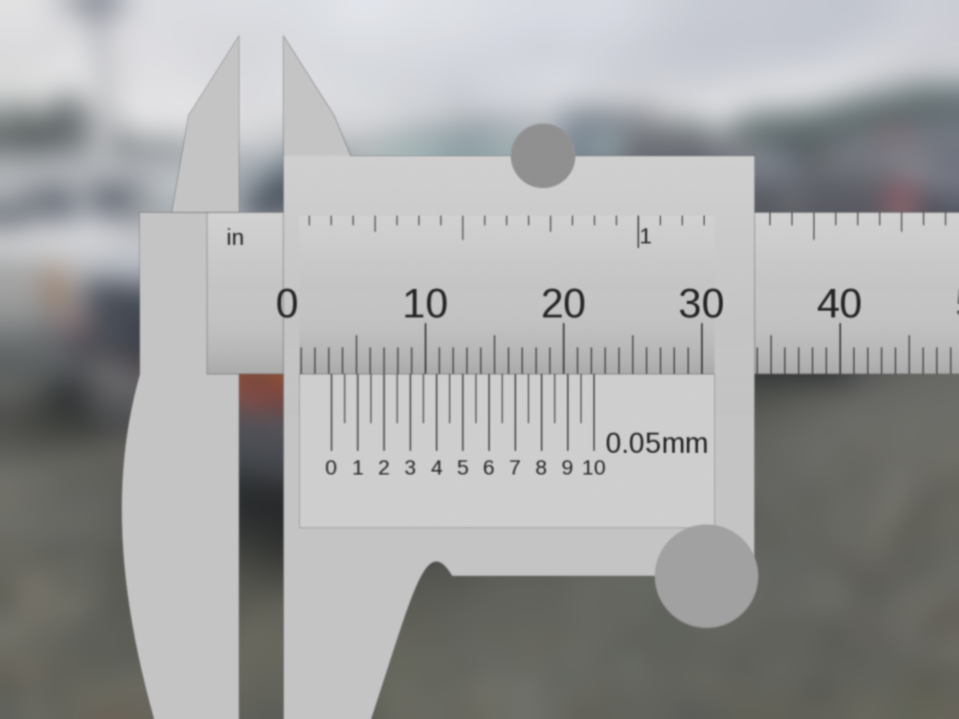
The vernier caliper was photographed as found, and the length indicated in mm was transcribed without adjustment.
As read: 3.2 mm
